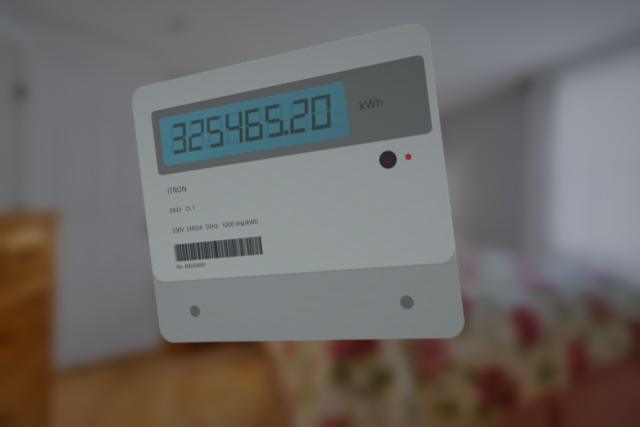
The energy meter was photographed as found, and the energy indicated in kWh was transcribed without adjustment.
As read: 325465.20 kWh
